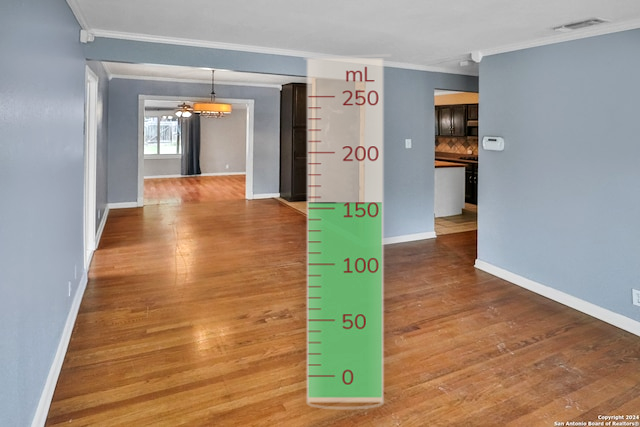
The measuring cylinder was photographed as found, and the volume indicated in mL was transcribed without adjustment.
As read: 155 mL
